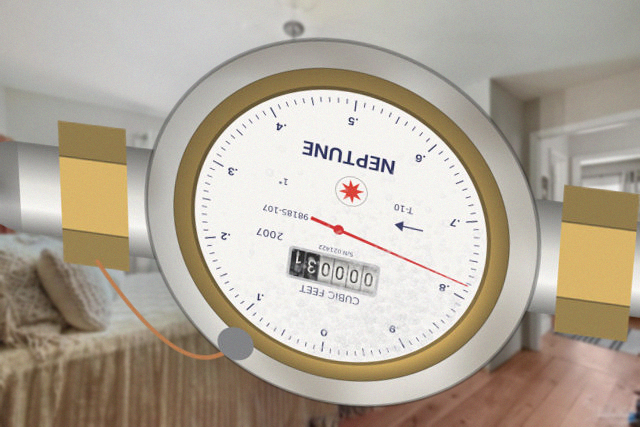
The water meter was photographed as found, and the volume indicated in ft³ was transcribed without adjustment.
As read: 30.78 ft³
